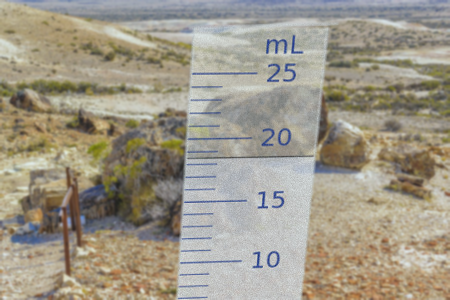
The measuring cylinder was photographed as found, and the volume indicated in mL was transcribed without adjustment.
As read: 18.5 mL
